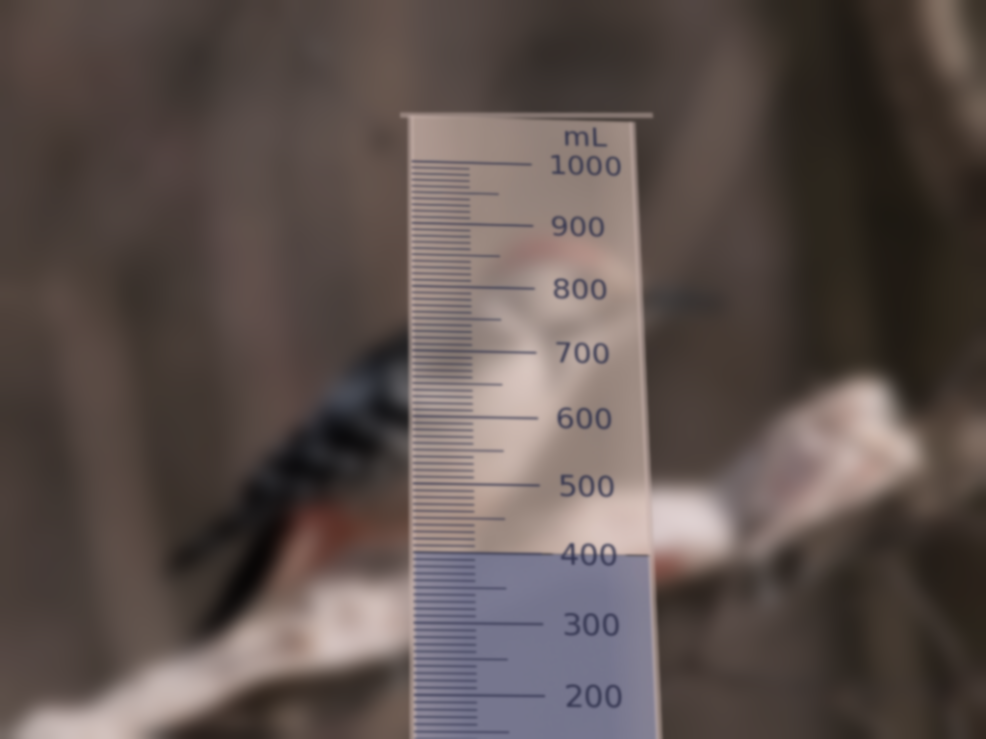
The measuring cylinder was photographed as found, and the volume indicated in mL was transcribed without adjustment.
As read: 400 mL
